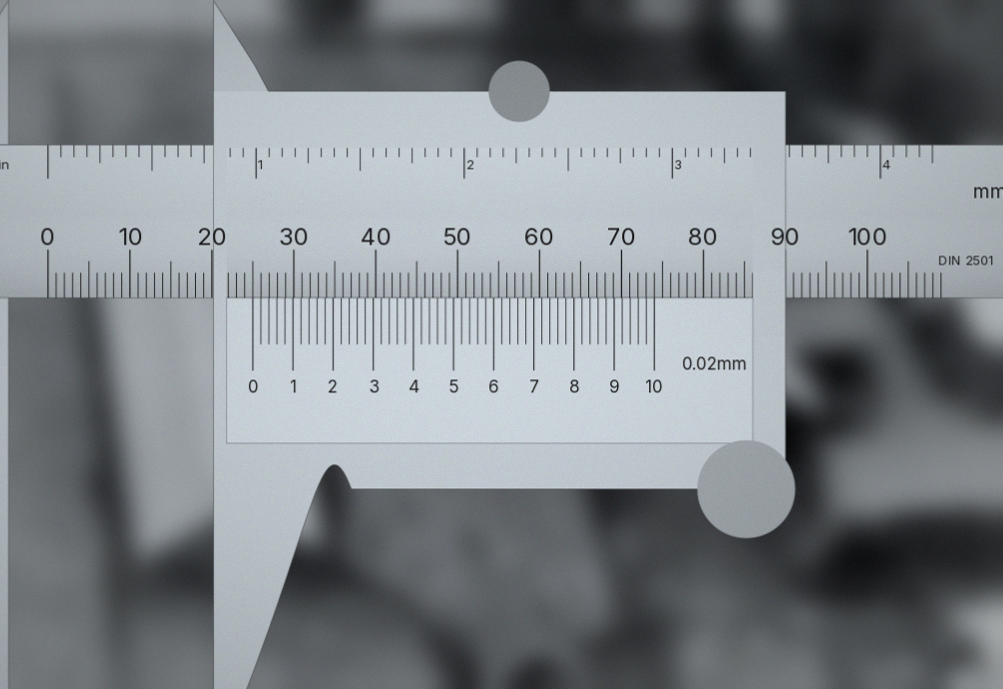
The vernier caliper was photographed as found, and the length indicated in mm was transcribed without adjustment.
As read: 25.0 mm
